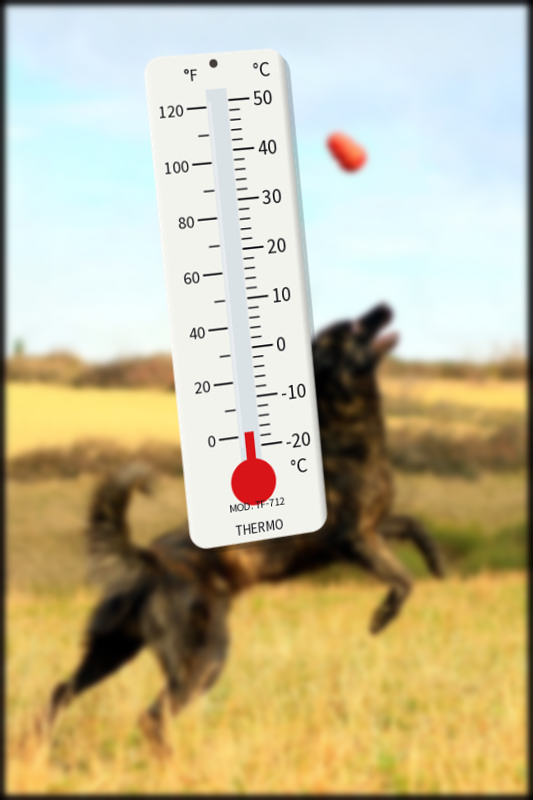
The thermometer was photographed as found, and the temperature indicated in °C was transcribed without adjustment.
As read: -17 °C
